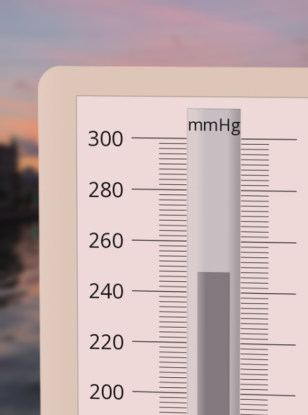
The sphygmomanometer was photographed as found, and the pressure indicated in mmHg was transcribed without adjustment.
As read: 248 mmHg
